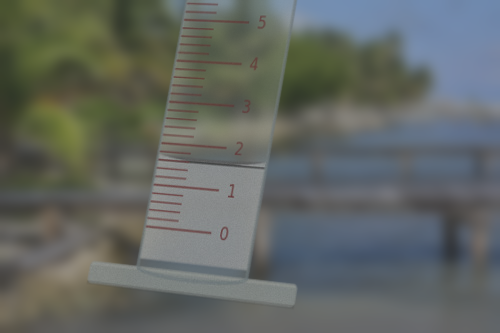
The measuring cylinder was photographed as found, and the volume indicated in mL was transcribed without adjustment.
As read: 1.6 mL
